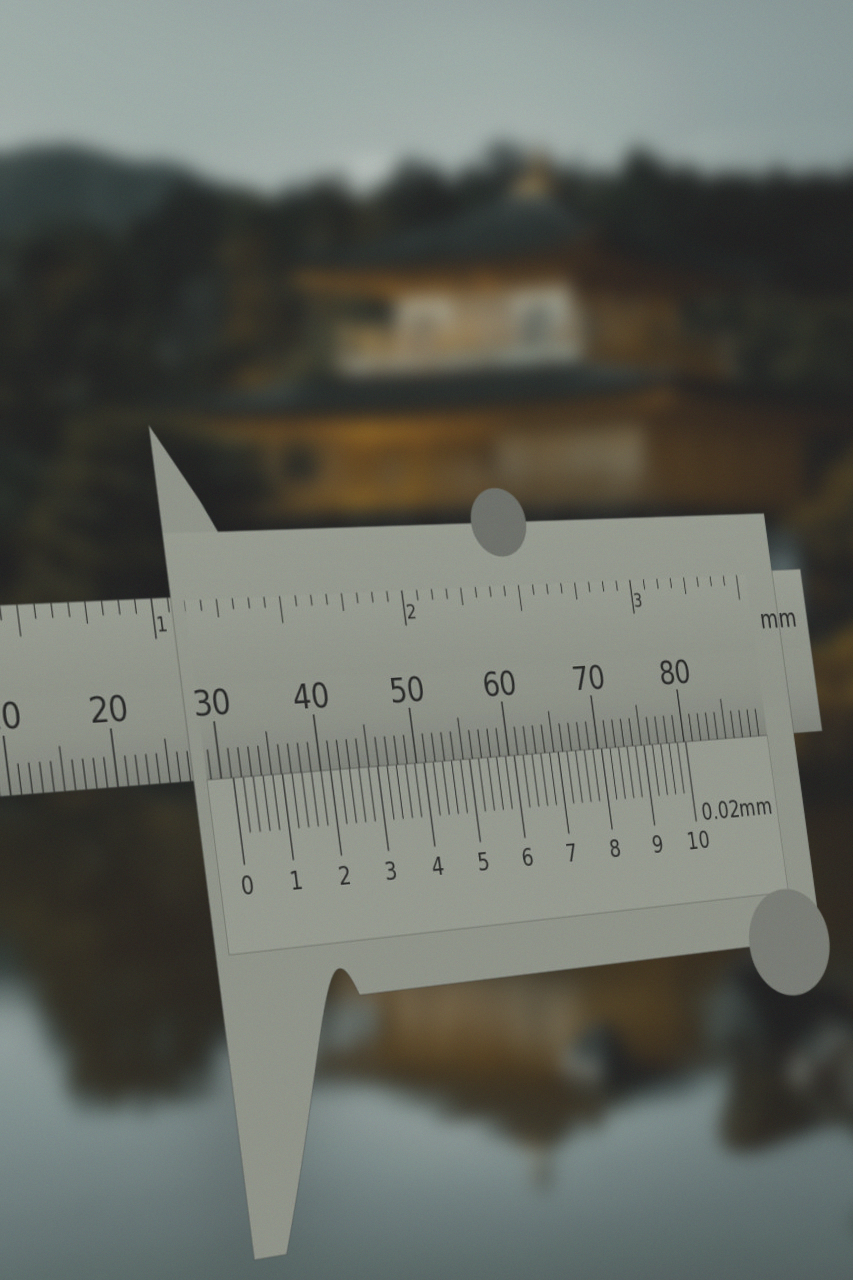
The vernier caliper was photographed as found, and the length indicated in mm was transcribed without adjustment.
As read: 31.2 mm
